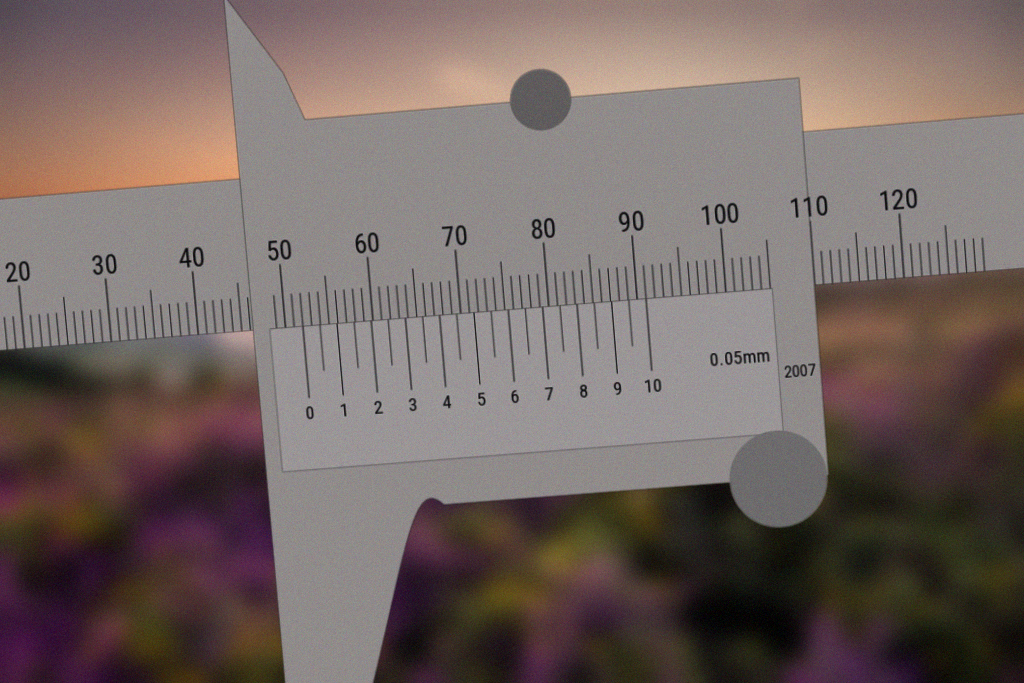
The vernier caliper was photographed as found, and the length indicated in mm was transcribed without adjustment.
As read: 52.0 mm
